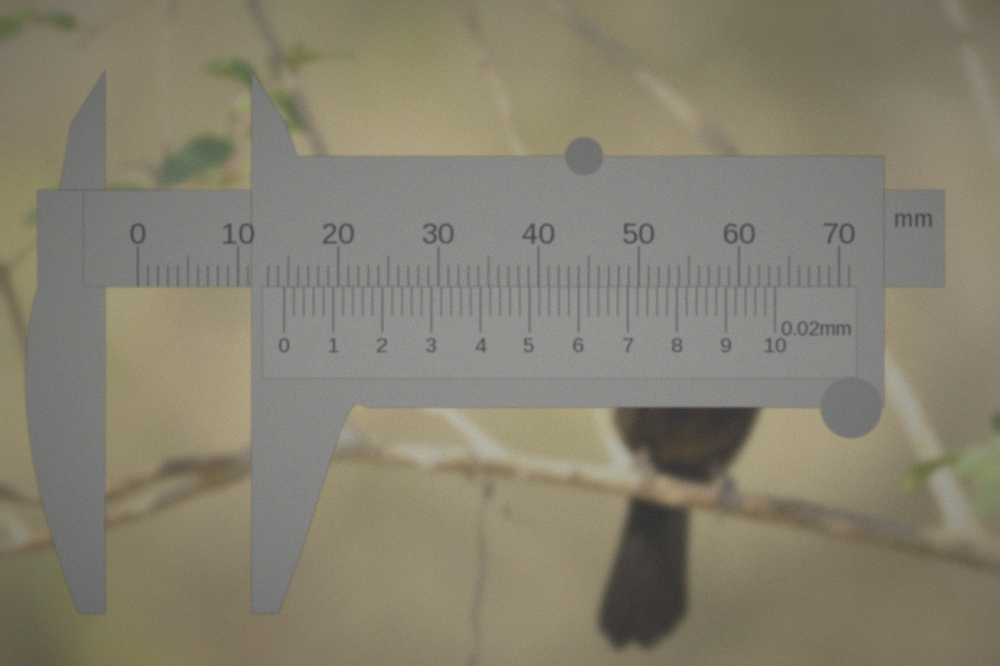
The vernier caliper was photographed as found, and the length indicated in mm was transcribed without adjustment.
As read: 14.6 mm
